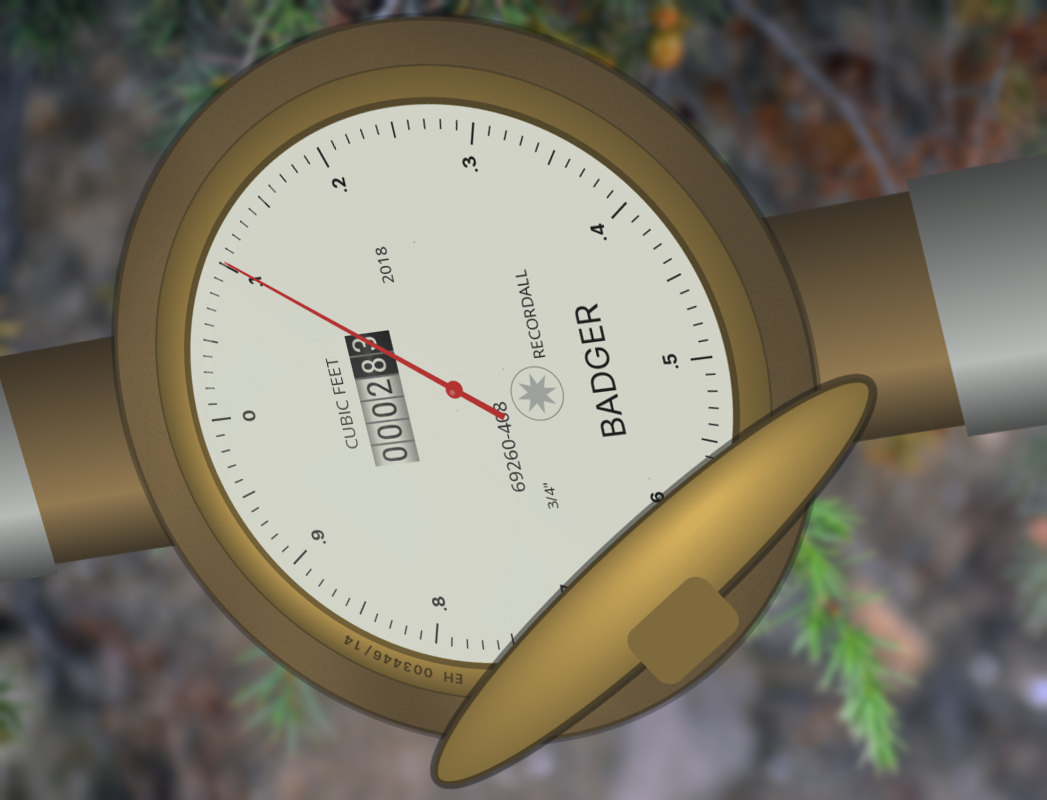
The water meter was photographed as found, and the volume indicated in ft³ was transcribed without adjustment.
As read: 283.10 ft³
